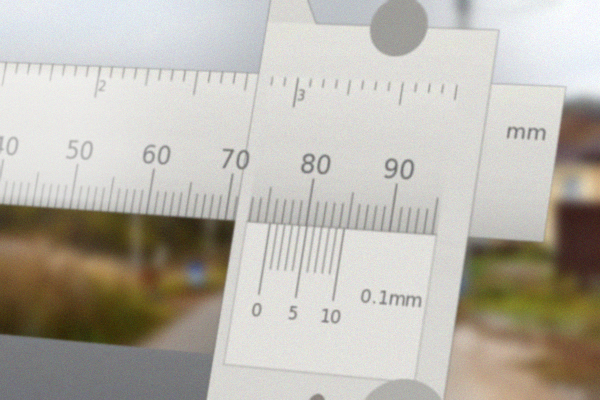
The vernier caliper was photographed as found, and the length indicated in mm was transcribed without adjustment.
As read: 75.6 mm
